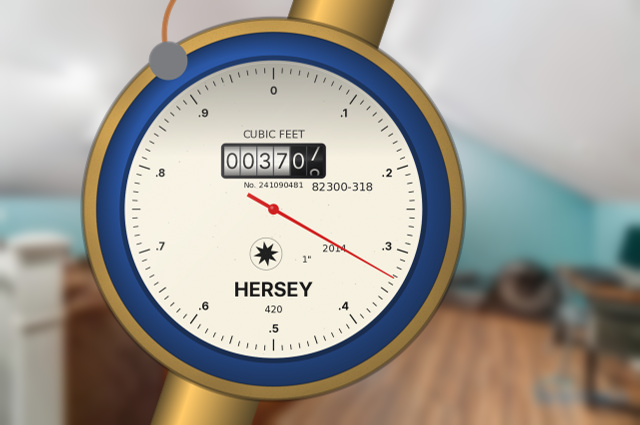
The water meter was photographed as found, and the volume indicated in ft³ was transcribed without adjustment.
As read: 3707.33 ft³
